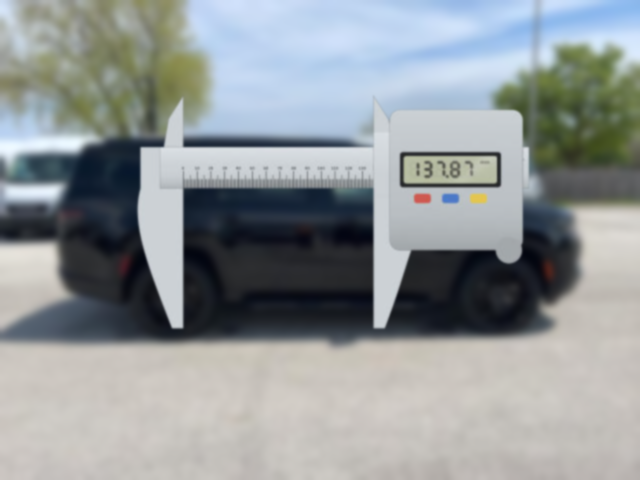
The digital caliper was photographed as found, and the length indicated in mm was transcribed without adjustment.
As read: 137.87 mm
